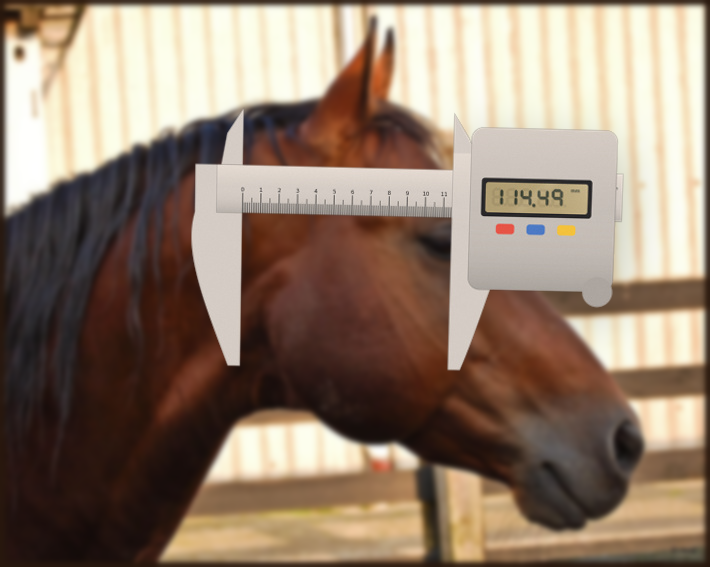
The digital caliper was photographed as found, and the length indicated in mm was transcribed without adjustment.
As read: 114.49 mm
